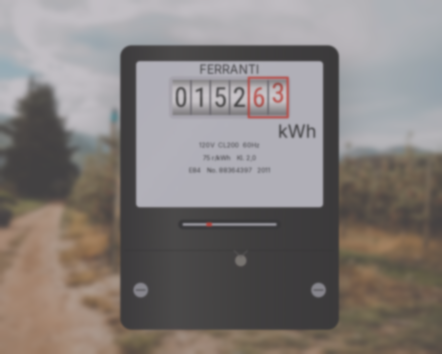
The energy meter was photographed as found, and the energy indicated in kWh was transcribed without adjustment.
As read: 152.63 kWh
